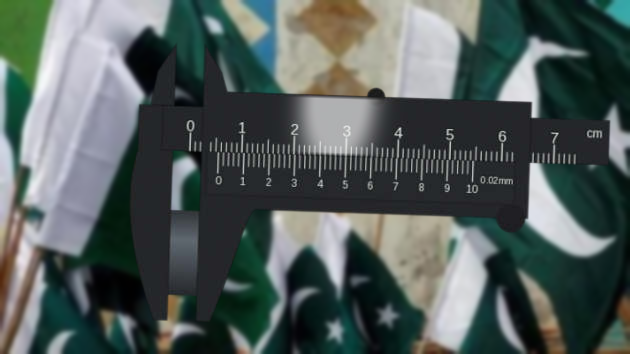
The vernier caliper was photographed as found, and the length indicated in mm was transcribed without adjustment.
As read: 5.5 mm
